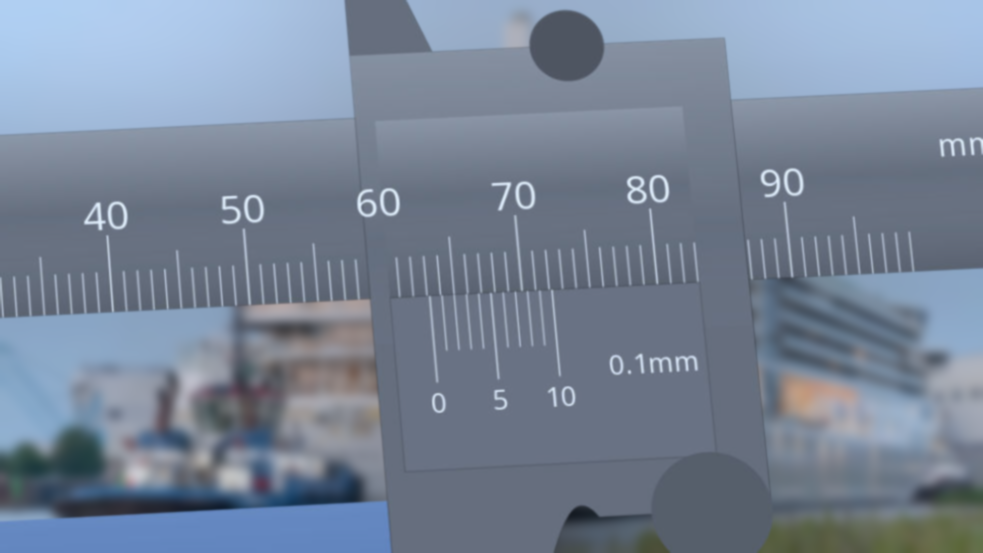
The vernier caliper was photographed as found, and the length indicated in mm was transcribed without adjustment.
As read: 63.2 mm
